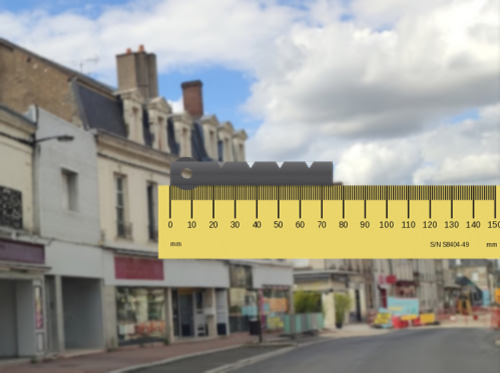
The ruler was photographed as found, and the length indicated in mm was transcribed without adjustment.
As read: 75 mm
